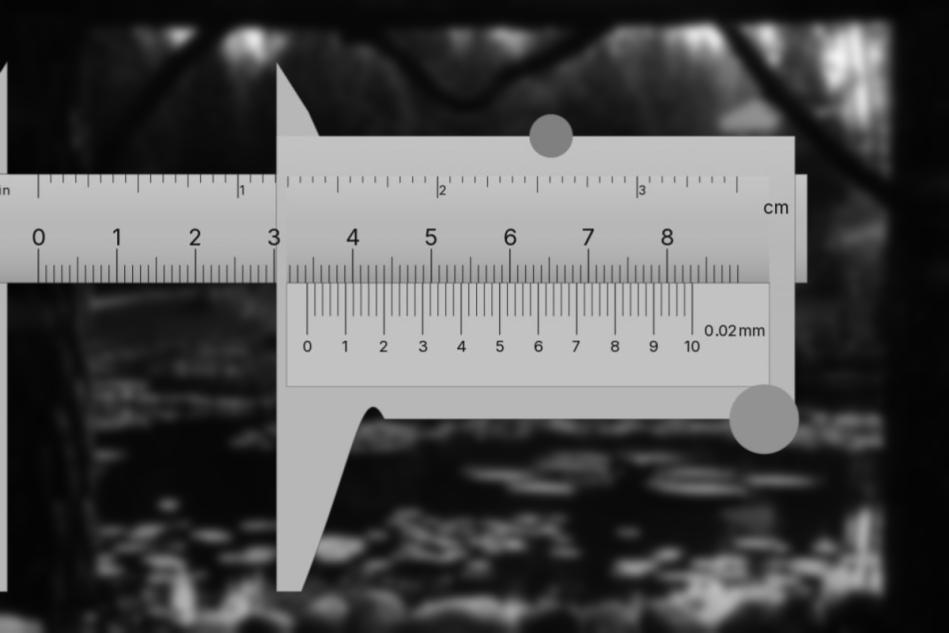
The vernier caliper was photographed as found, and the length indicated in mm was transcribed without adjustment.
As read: 34.2 mm
